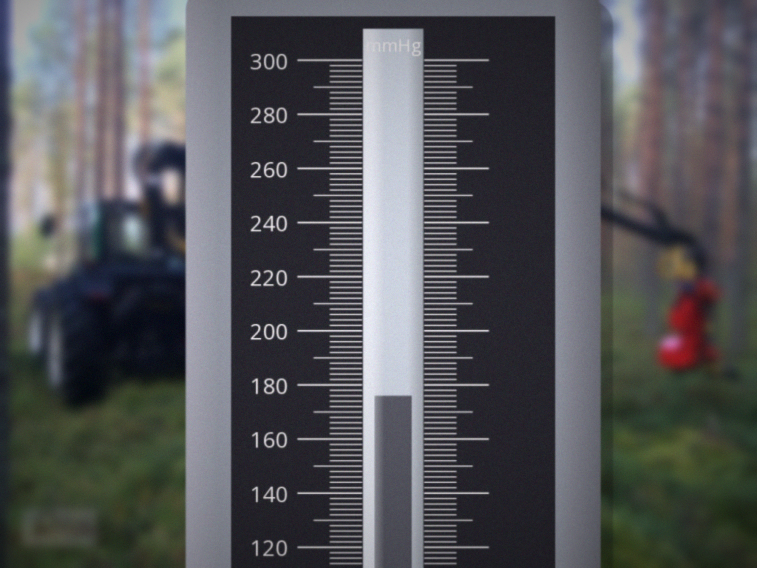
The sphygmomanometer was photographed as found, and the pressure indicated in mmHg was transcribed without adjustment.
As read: 176 mmHg
